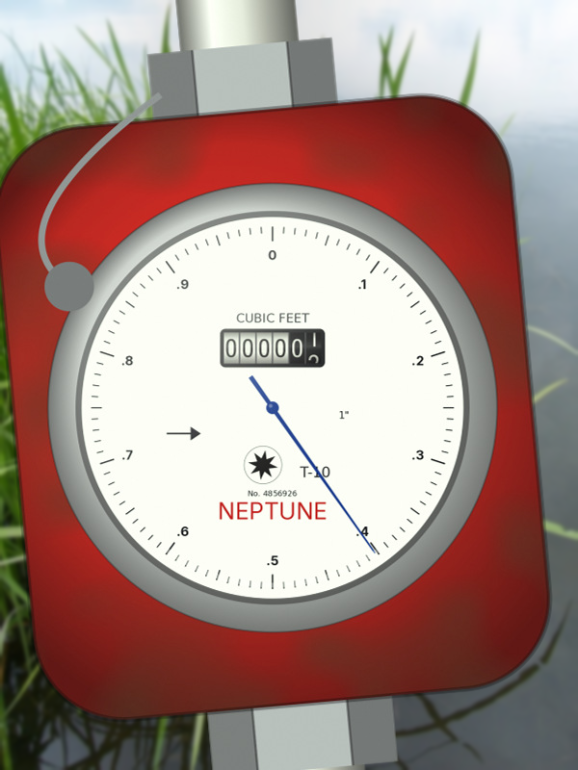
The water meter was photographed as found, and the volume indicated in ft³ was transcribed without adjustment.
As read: 1.40 ft³
